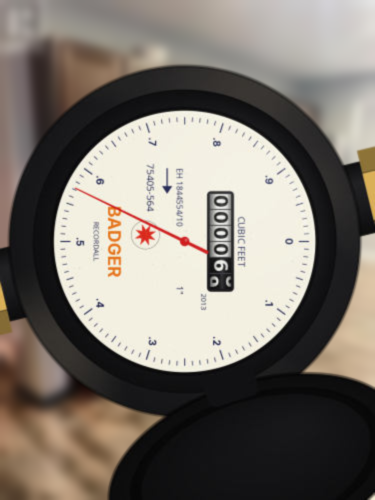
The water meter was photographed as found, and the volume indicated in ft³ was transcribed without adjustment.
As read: 68.57 ft³
